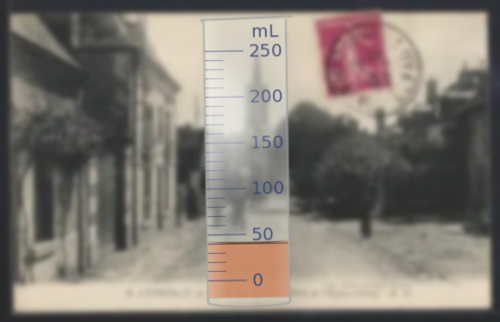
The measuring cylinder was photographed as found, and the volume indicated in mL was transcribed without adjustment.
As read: 40 mL
